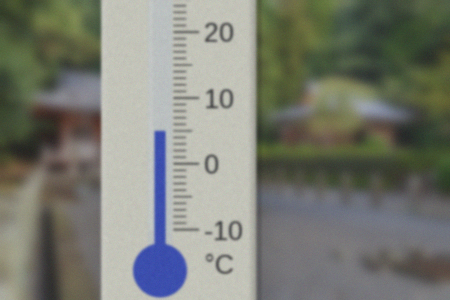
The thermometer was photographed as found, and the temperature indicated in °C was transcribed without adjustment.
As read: 5 °C
